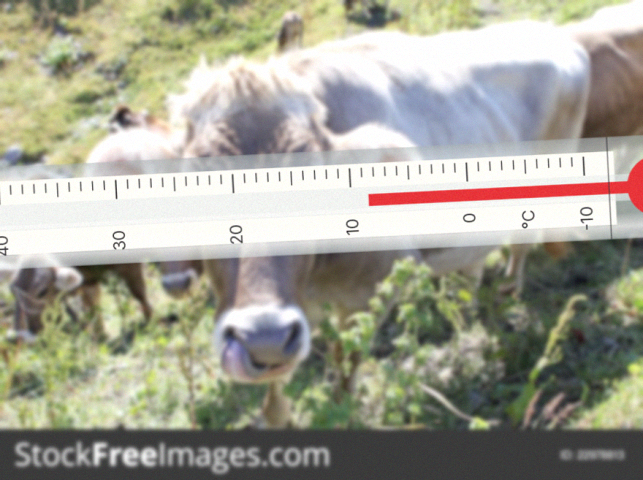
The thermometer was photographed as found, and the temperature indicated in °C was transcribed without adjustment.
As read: 8.5 °C
